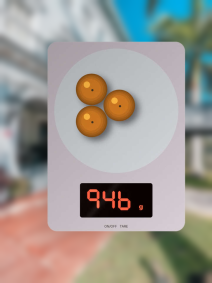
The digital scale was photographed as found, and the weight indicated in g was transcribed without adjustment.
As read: 946 g
